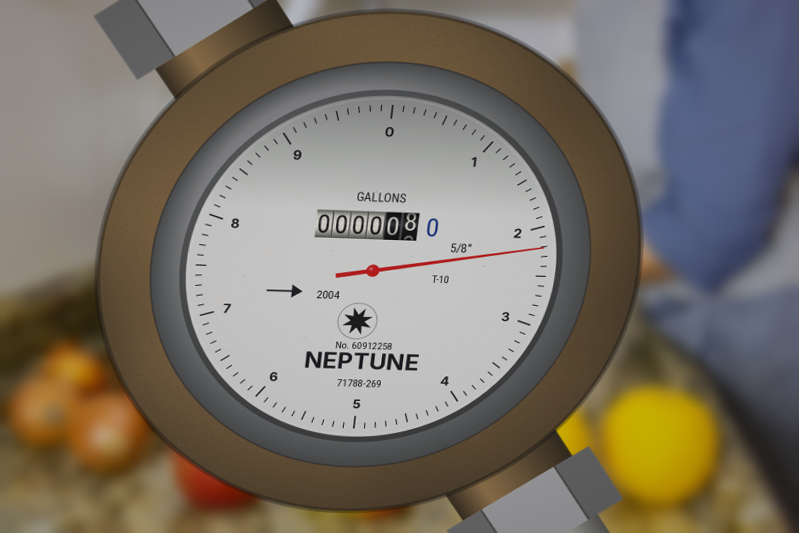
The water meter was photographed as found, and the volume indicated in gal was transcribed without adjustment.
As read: 82.2 gal
